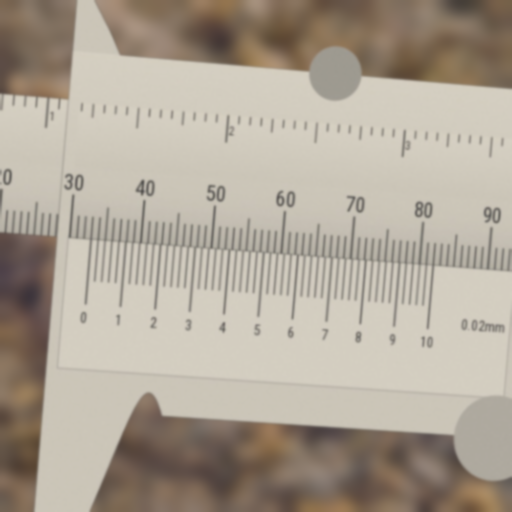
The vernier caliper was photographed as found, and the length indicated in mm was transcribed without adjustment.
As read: 33.0 mm
